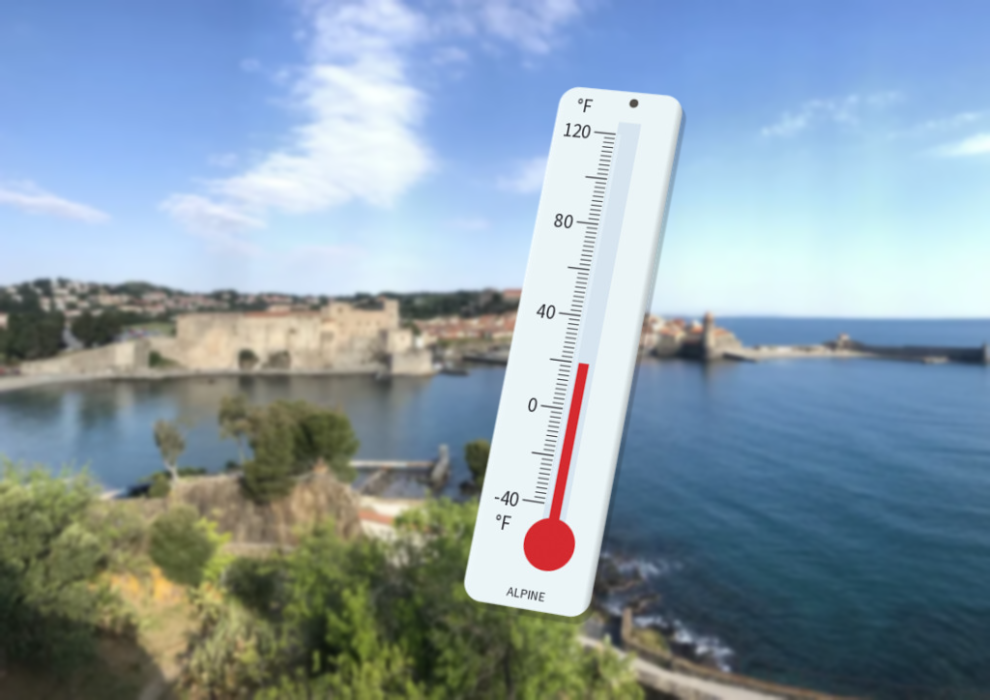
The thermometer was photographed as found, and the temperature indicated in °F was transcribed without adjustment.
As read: 20 °F
